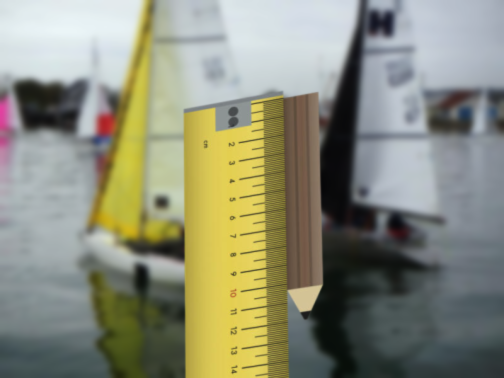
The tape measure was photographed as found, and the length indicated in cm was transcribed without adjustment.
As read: 12 cm
